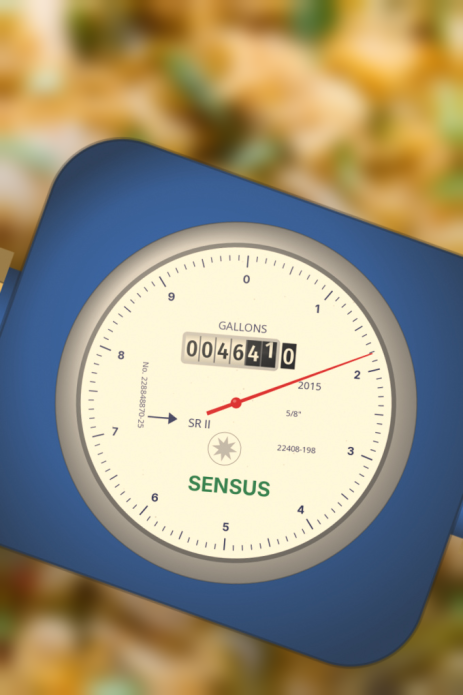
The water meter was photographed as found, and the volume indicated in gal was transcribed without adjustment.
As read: 46411.8 gal
